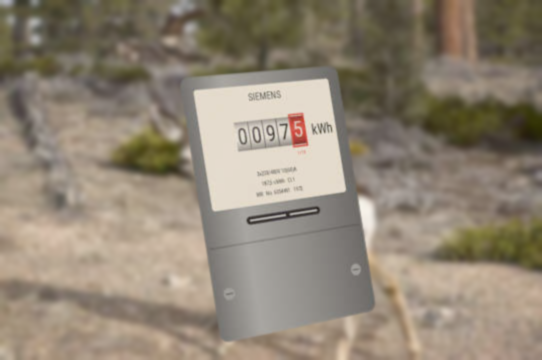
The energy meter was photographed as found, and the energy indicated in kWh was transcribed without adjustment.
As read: 97.5 kWh
